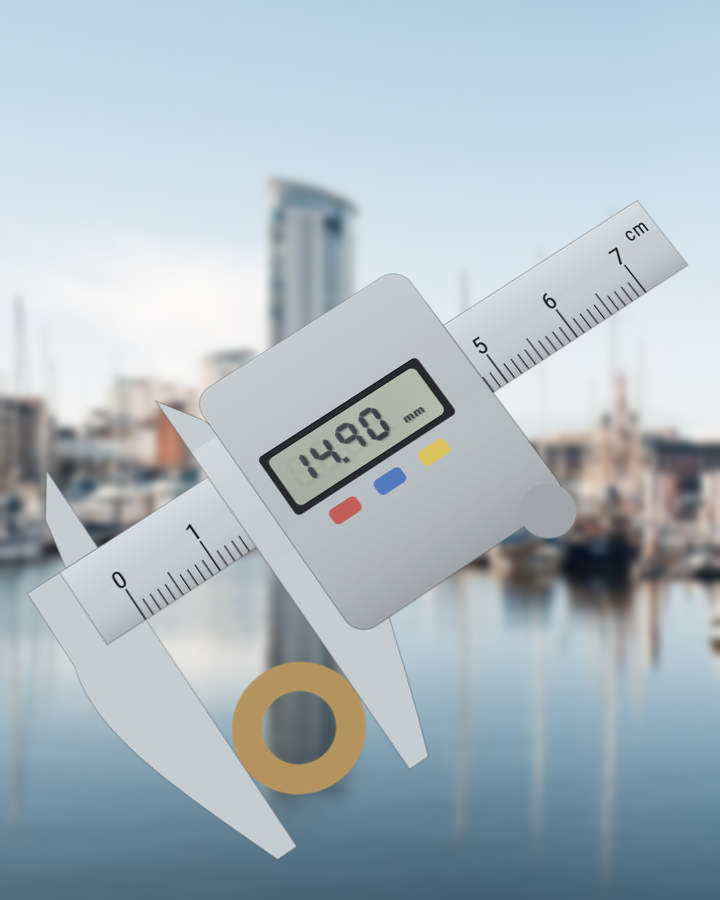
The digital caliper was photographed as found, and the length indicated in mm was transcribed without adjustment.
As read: 14.90 mm
